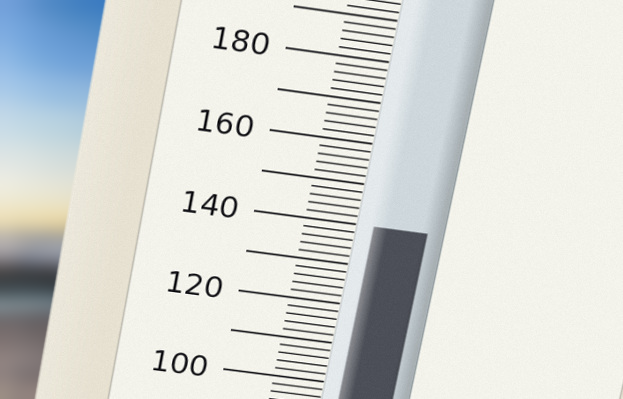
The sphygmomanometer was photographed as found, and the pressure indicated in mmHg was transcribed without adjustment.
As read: 140 mmHg
